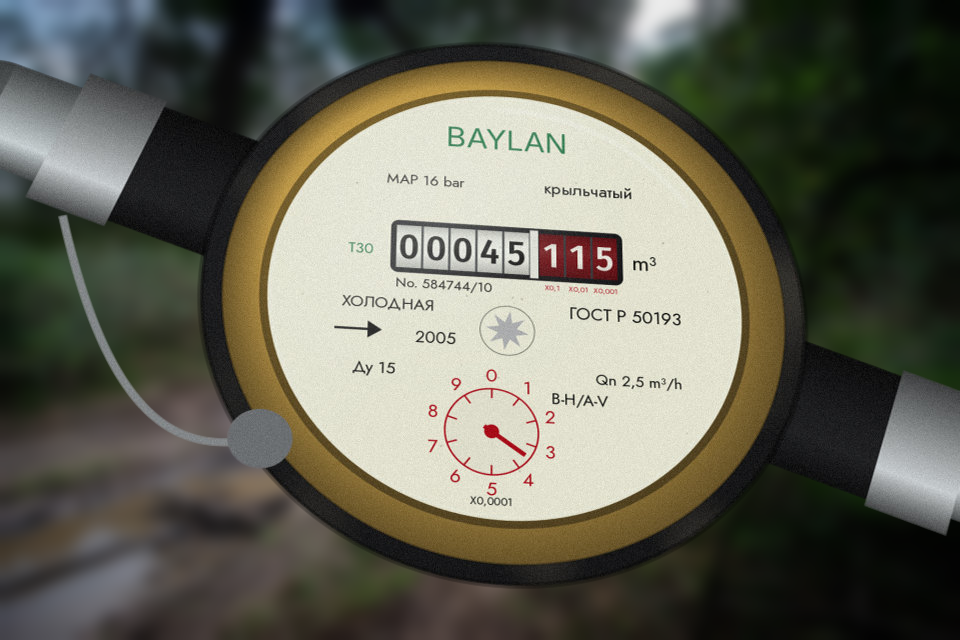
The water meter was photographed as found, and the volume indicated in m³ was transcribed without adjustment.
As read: 45.1153 m³
